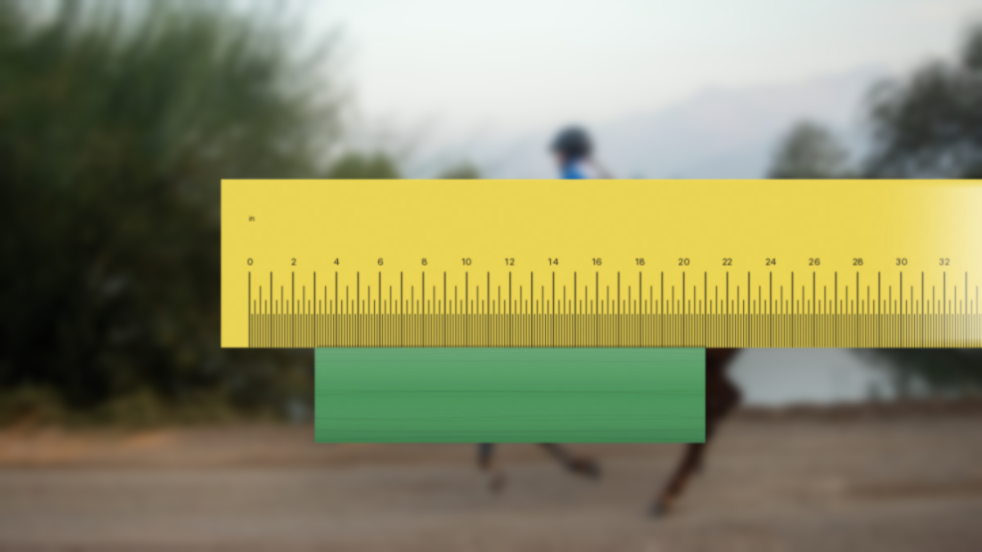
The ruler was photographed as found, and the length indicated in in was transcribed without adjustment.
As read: 18 in
